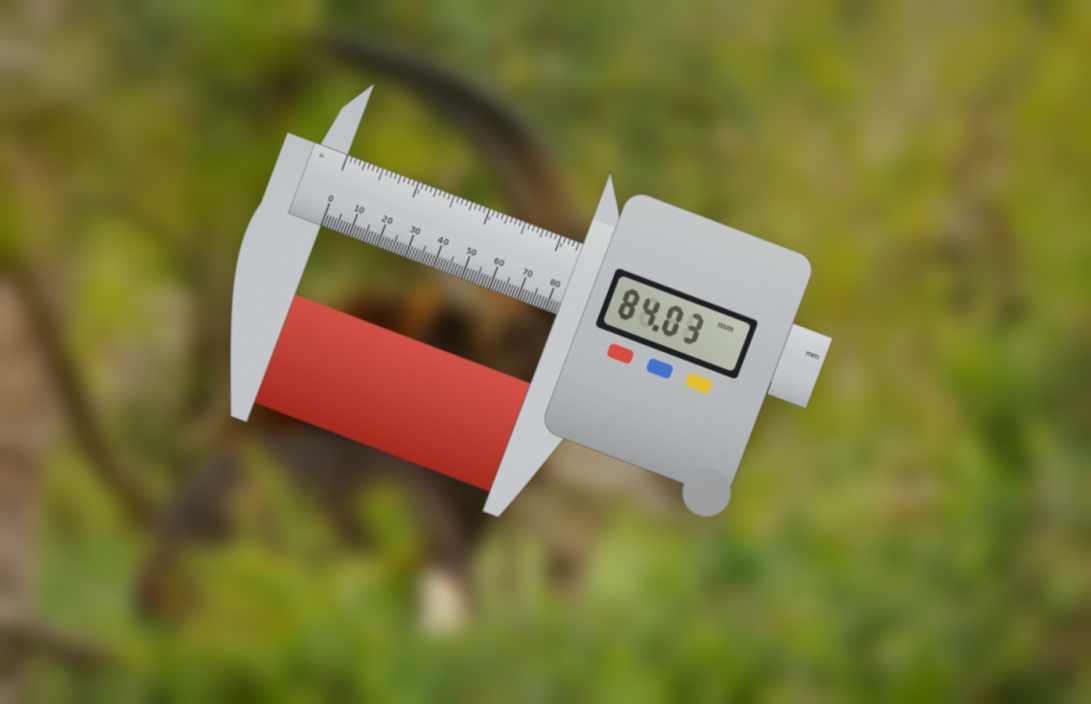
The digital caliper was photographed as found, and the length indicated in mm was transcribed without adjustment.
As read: 84.03 mm
